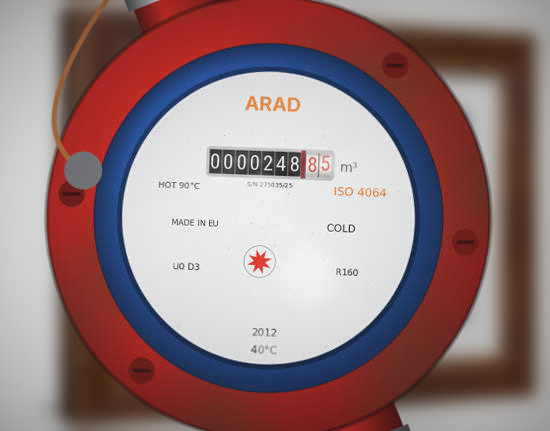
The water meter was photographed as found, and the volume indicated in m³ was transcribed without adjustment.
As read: 248.85 m³
